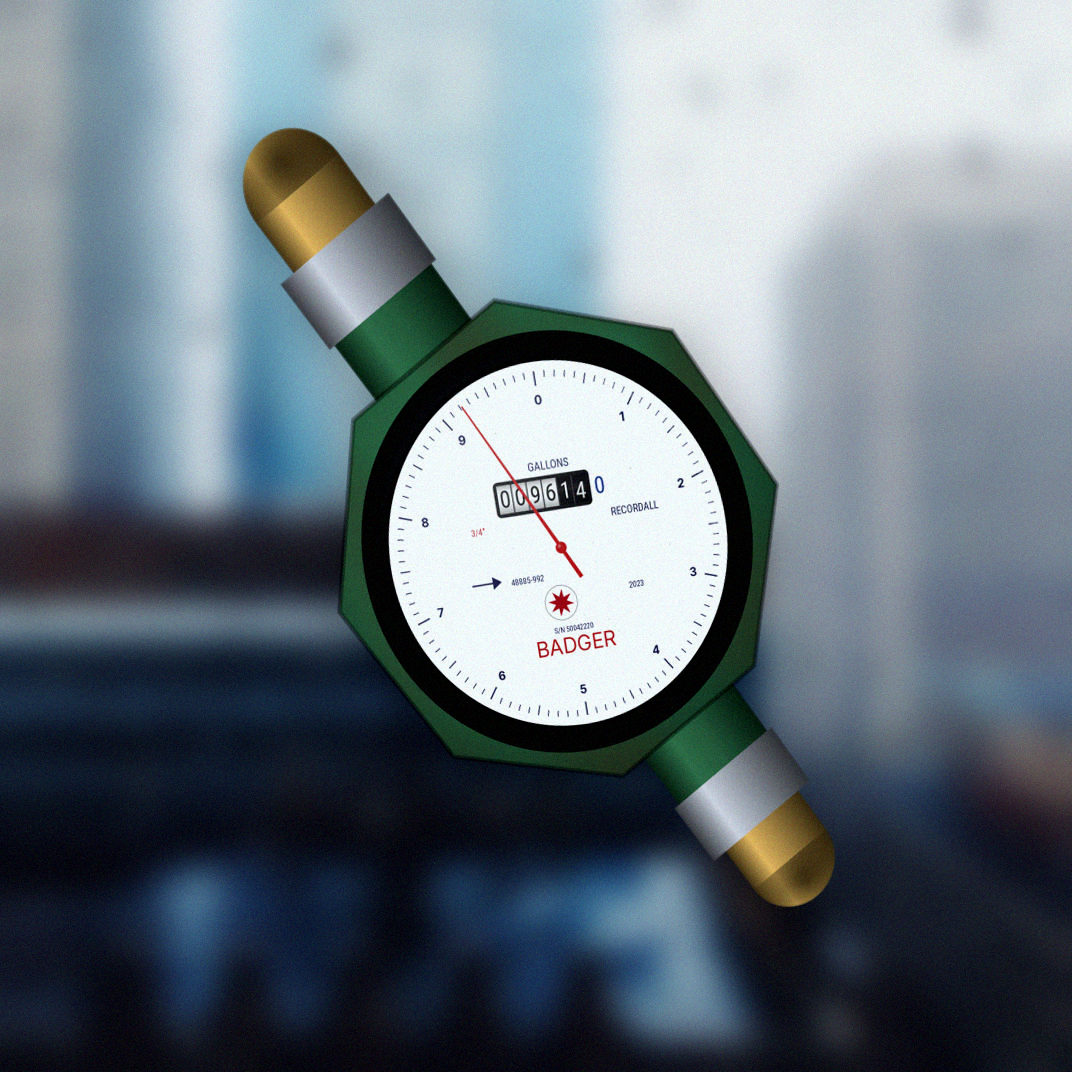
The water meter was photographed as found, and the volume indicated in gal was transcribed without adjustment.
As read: 96139.2 gal
